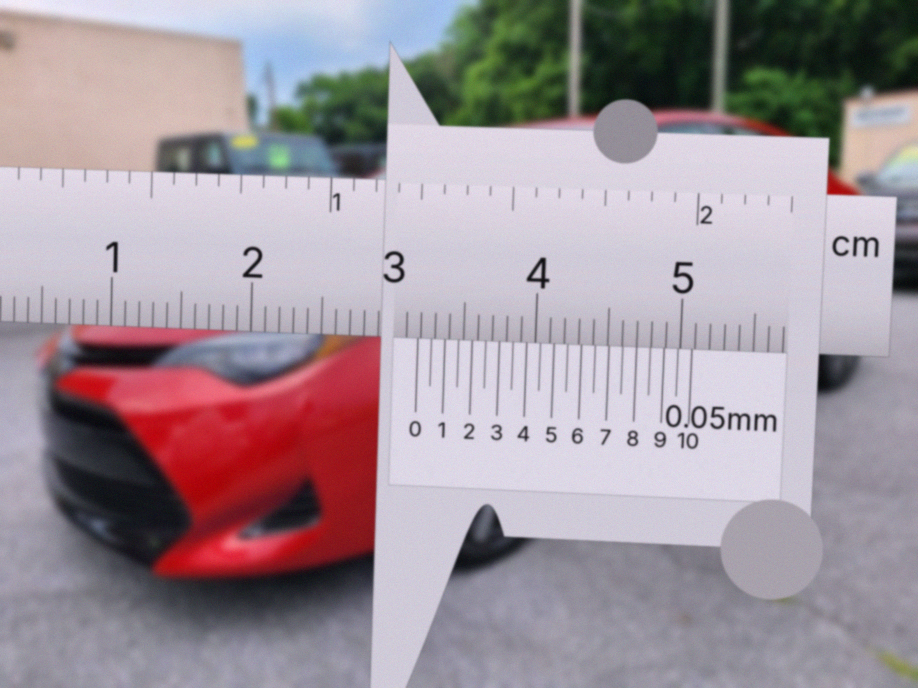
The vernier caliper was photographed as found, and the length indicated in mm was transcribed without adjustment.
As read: 31.8 mm
